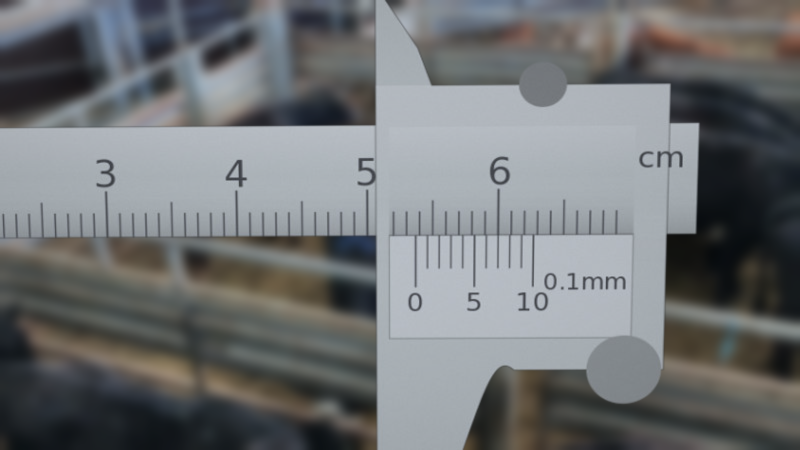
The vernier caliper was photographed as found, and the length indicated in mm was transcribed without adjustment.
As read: 53.7 mm
